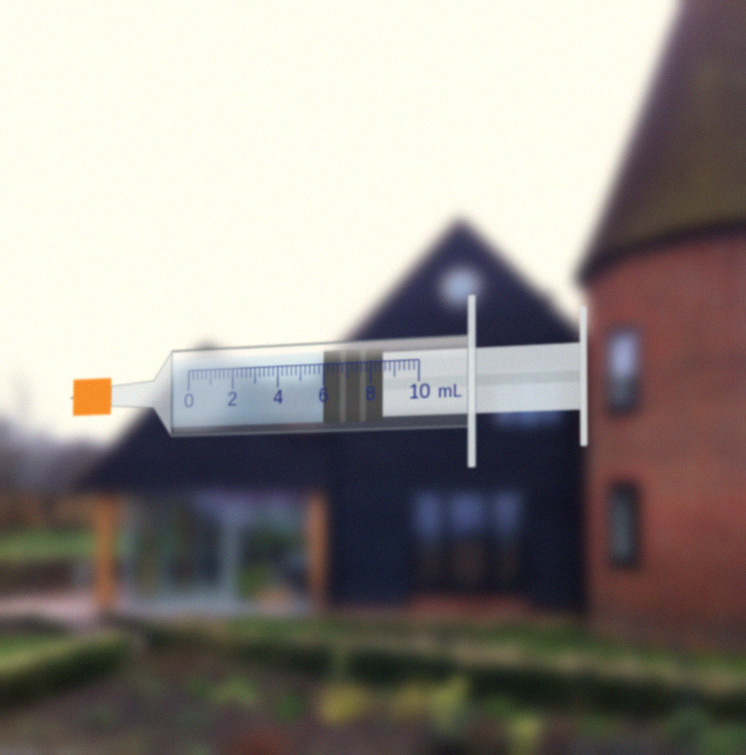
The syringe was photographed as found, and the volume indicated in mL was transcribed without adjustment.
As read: 6 mL
